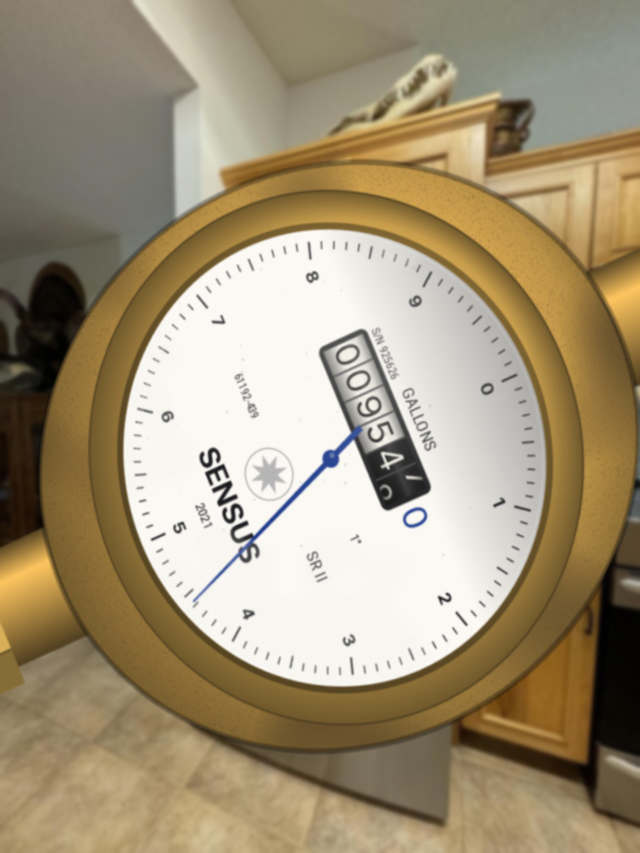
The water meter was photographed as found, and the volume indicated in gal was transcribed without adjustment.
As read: 95474.4 gal
